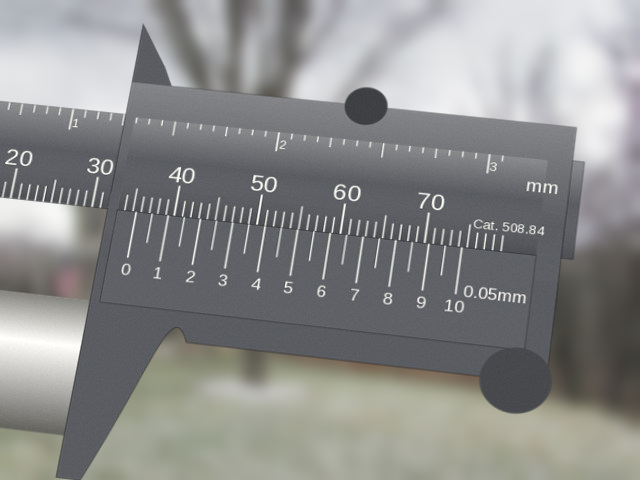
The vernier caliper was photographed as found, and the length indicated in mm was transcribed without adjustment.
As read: 35.4 mm
